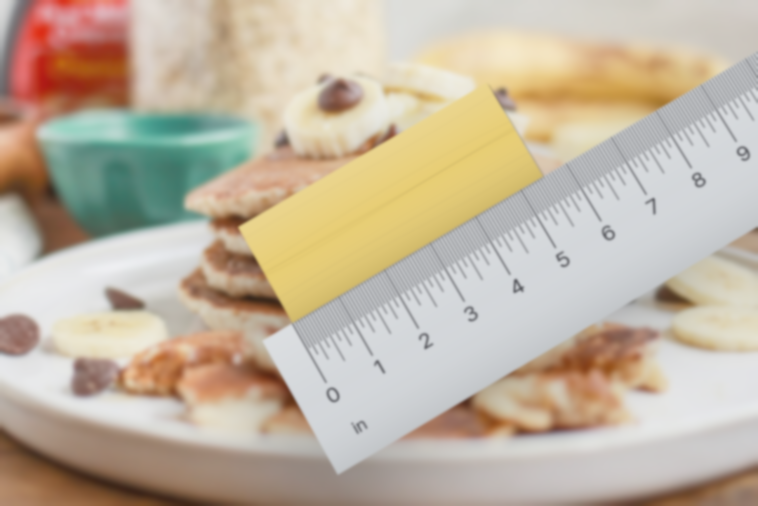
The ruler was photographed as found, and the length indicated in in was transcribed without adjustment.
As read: 5.5 in
